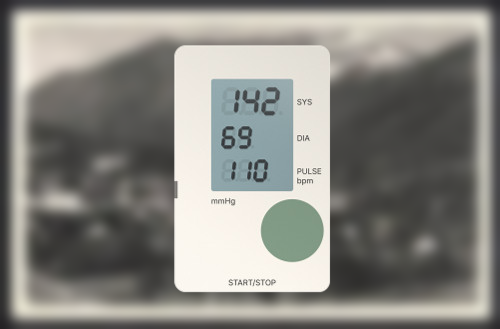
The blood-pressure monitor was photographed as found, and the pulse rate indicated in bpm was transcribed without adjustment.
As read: 110 bpm
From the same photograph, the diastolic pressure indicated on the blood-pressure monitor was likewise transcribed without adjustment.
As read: 69 mmHg
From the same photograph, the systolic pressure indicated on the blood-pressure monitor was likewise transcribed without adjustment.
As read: 142 mmHg
